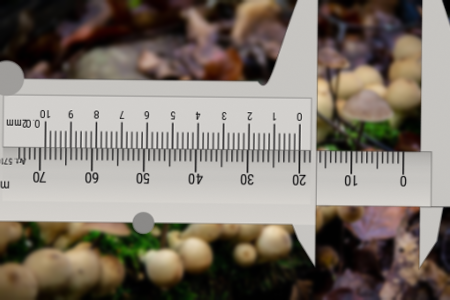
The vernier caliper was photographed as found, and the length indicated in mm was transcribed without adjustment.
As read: 20.0 mm
